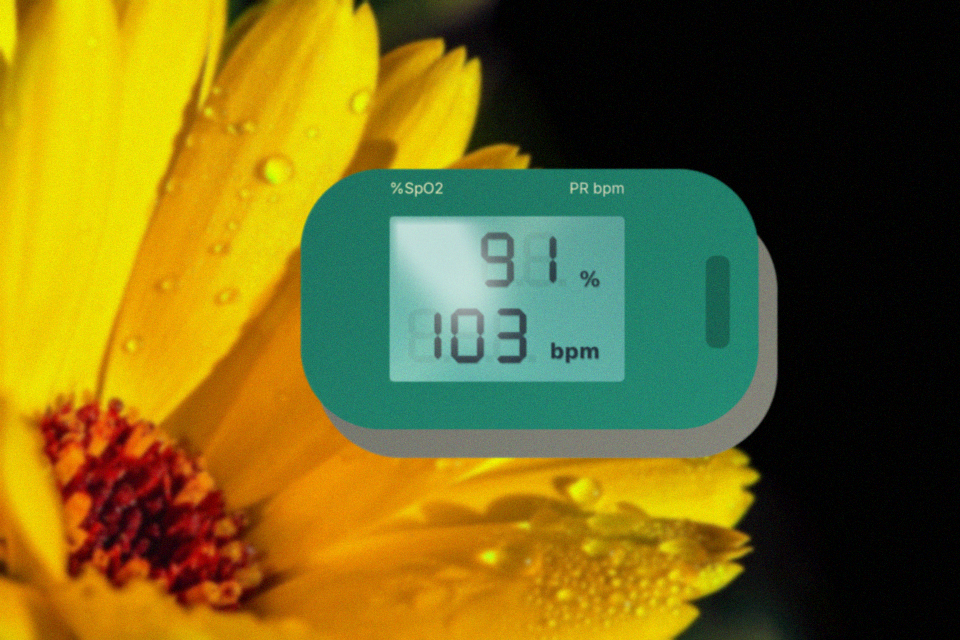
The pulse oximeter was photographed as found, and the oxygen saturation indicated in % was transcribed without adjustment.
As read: 91 %
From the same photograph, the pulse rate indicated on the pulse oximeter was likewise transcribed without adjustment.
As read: 103 bpm
